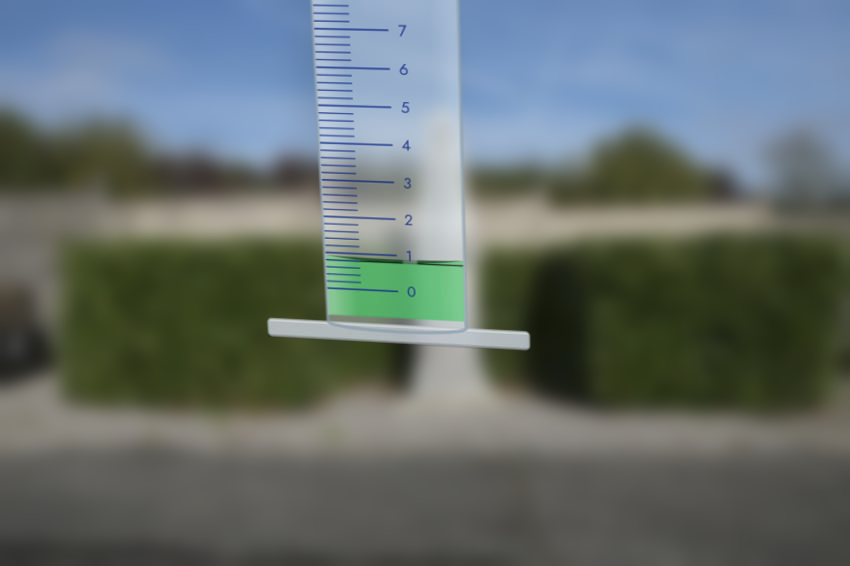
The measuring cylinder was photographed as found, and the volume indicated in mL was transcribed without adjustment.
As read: 0.8 mL
